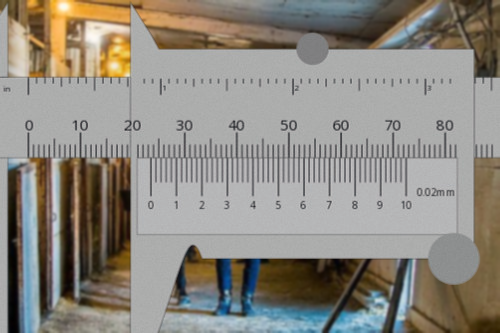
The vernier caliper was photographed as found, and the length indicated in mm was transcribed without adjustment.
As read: 23.5 mm
